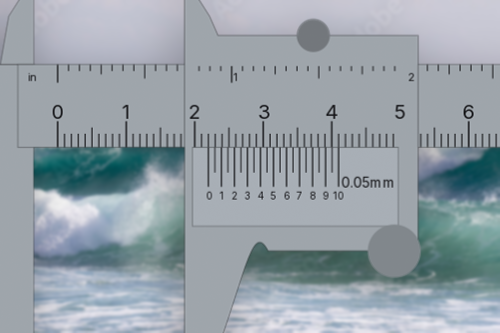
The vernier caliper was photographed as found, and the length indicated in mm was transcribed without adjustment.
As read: 22.0 mm
